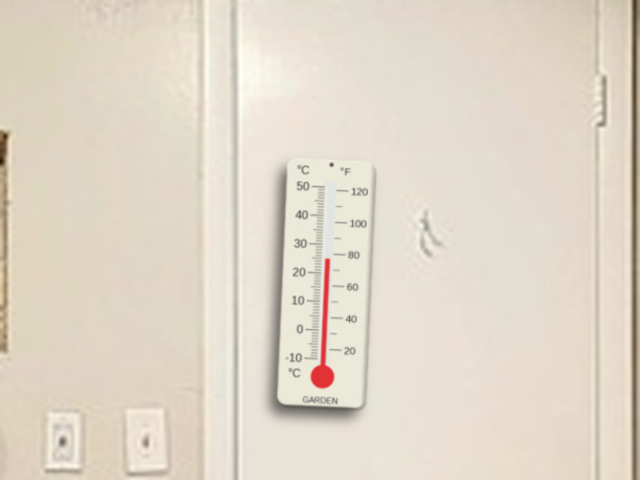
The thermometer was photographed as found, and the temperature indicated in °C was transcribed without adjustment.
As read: 25 °C
